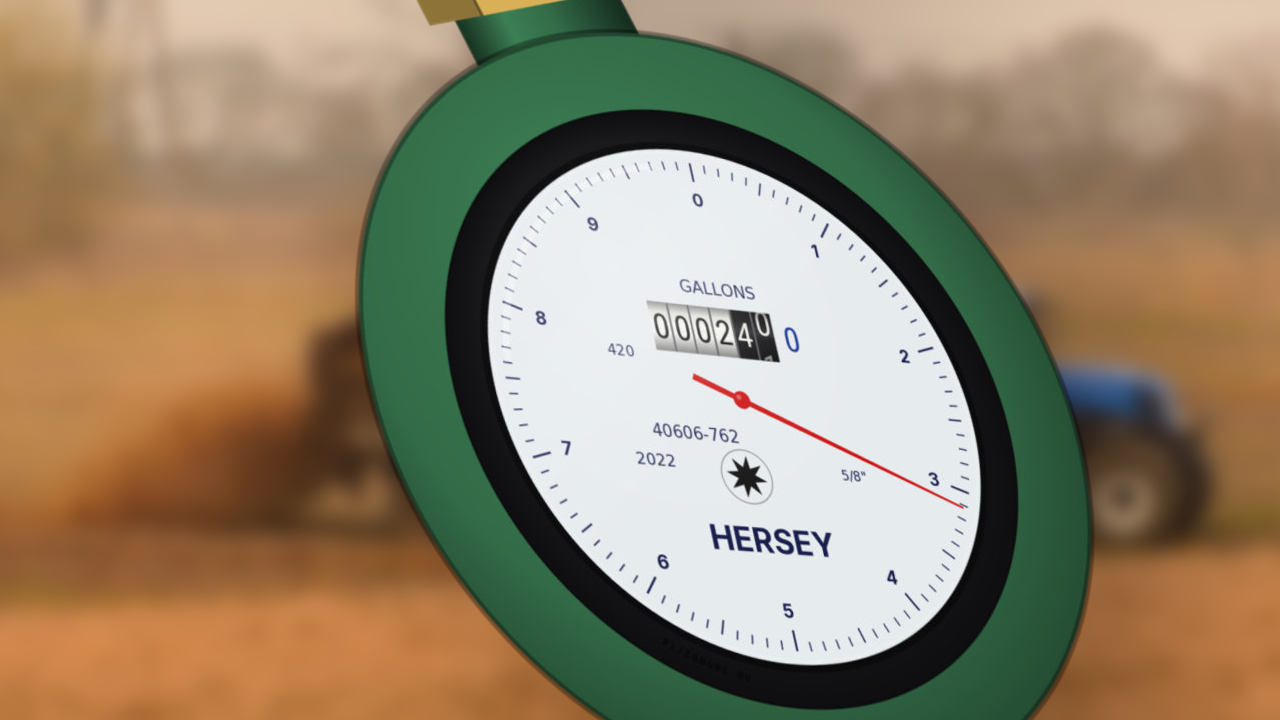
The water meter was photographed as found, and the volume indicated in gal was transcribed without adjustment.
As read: 2403.1 gal
